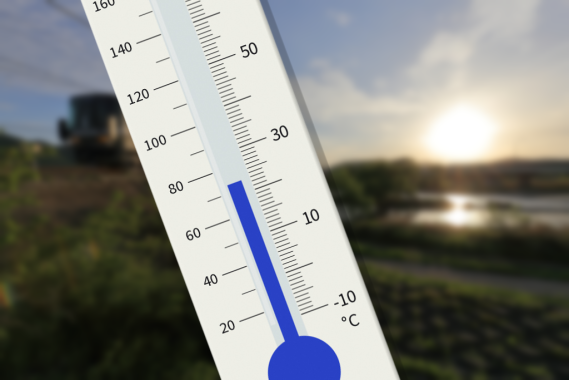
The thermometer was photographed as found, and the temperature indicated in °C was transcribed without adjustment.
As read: 23 °C
